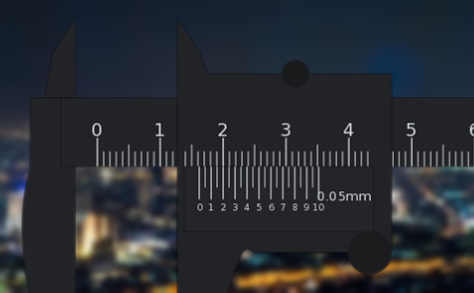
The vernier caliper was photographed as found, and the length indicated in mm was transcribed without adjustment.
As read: 16.2 mm
